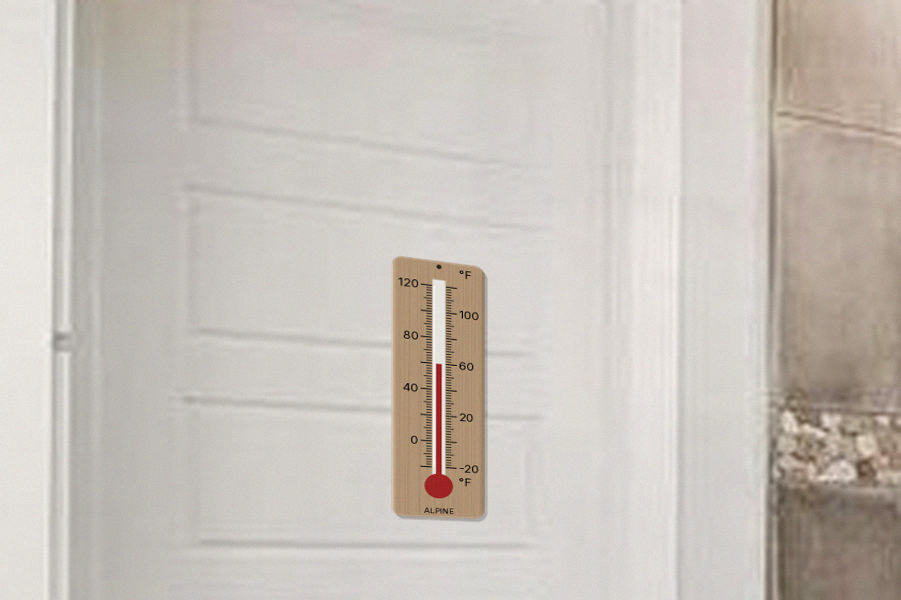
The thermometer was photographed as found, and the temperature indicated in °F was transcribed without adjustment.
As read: 60 °F
